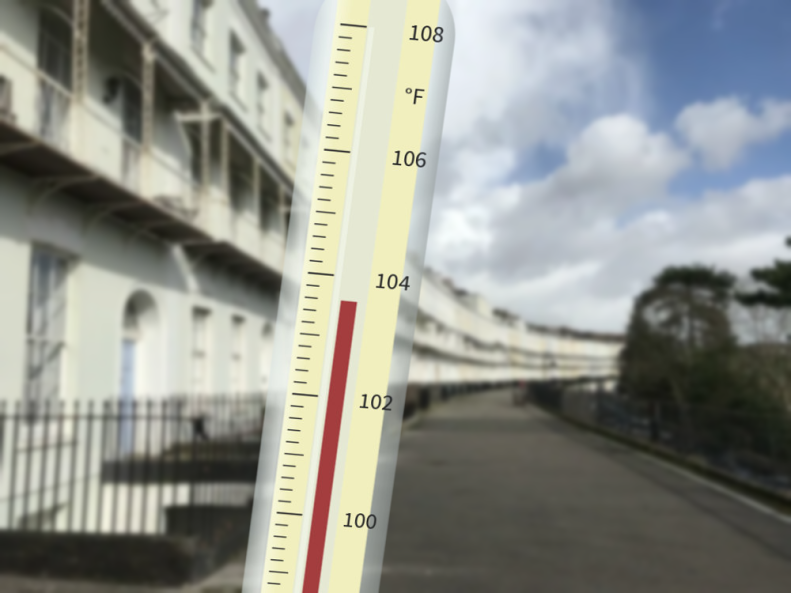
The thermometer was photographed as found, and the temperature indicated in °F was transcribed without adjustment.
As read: 103.6 °F
